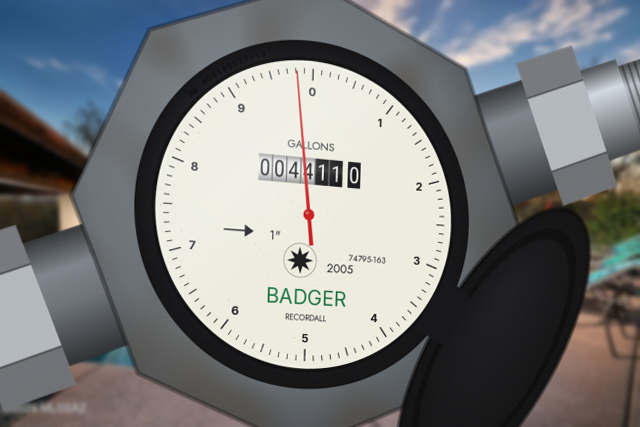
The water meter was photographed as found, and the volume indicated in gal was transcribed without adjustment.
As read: 44109.8 gal
